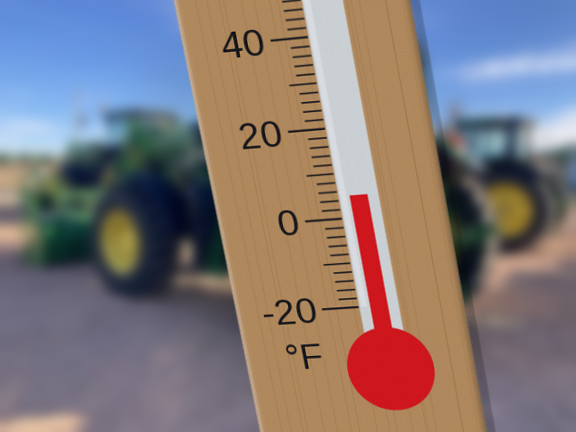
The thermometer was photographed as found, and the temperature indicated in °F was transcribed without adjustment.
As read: 5 °F
